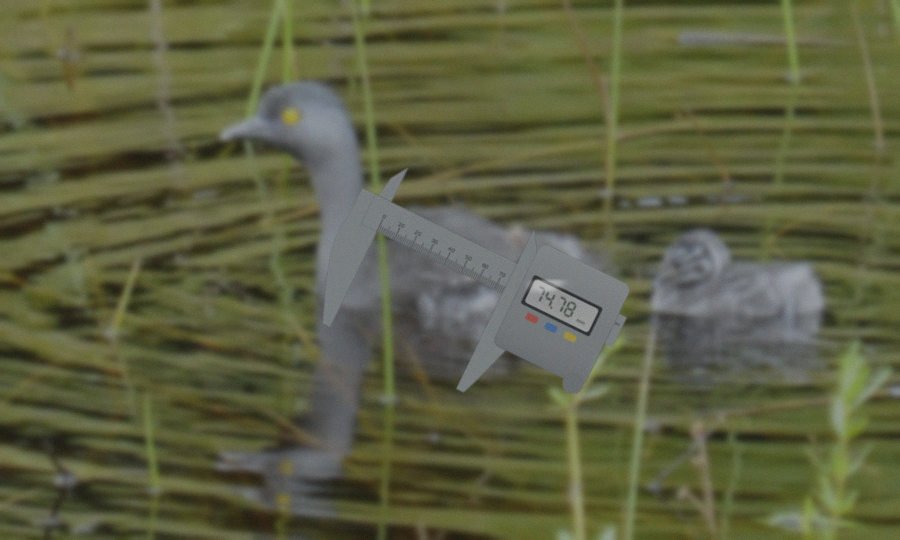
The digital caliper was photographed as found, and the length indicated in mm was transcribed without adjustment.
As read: 74.78 mm
